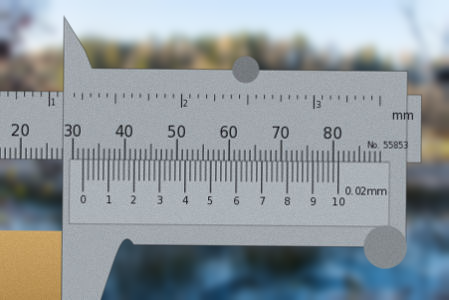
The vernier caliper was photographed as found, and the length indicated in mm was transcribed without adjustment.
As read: 32.0 mm
